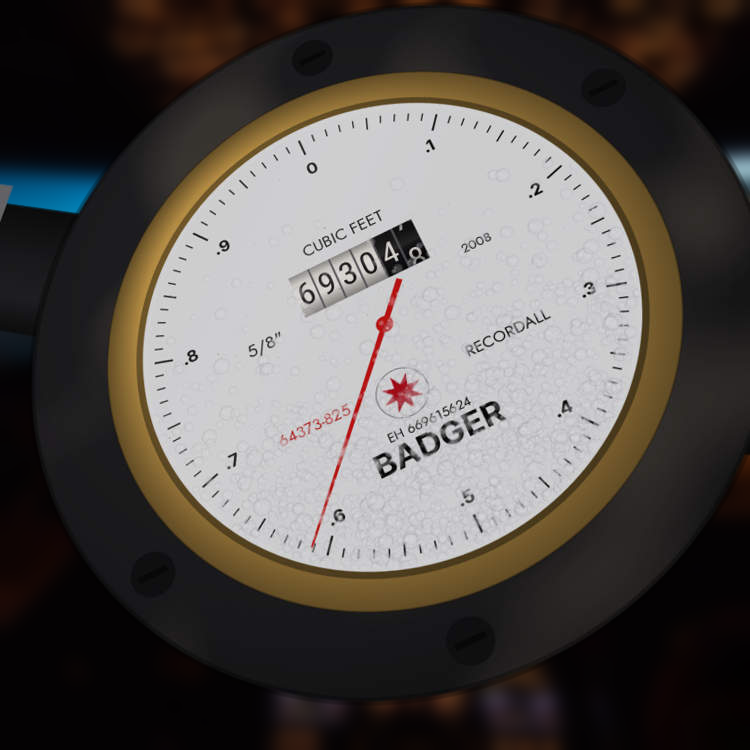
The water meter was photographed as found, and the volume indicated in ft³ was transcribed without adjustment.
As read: 693047.61 ft³
